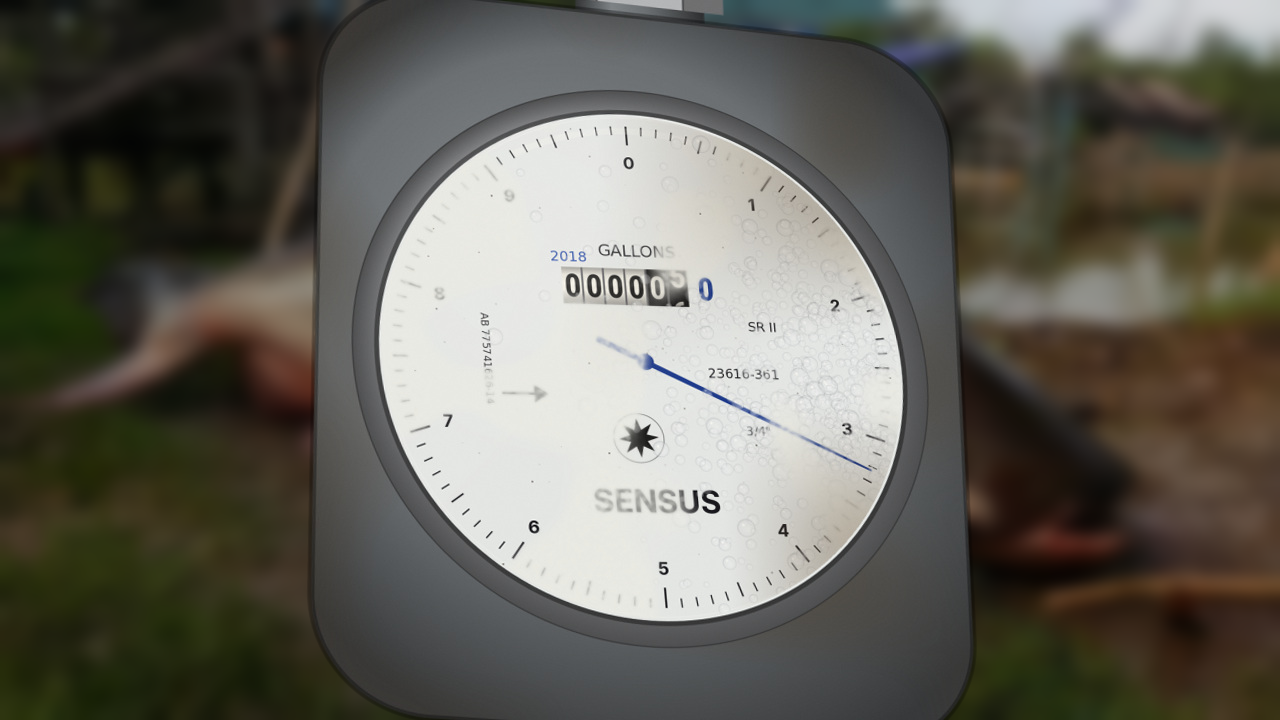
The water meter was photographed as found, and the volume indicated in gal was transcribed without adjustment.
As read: 53.2 gal
